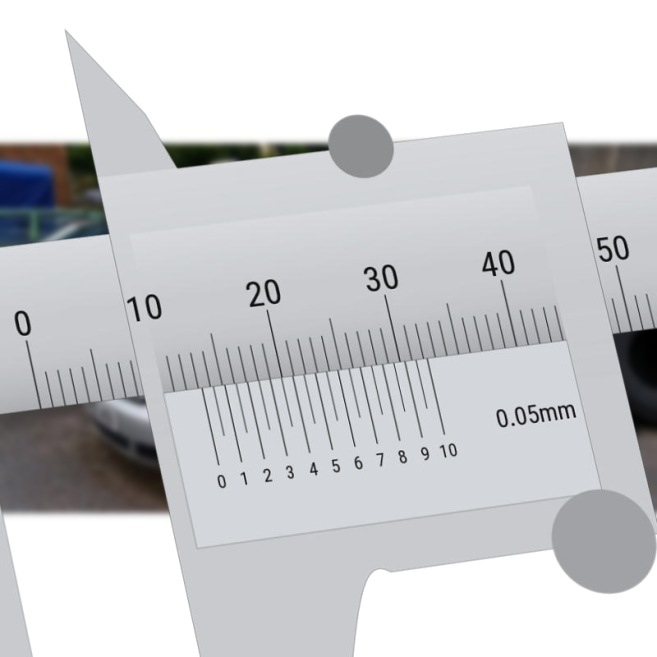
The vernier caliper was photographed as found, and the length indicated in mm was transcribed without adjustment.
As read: 13.3 mm
